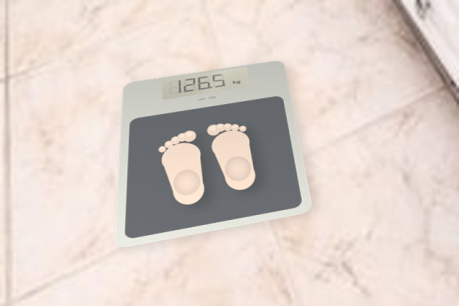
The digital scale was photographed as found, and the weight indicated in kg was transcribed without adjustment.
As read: 126.5 kg
